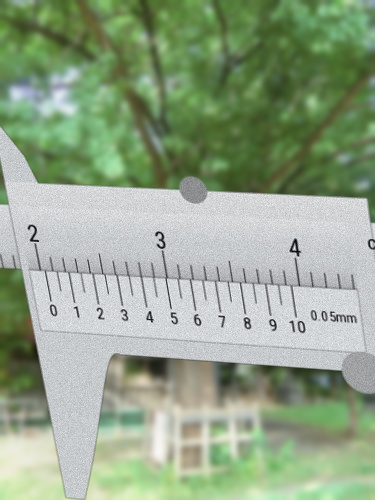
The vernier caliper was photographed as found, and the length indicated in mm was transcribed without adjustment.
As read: 20.4 mm
